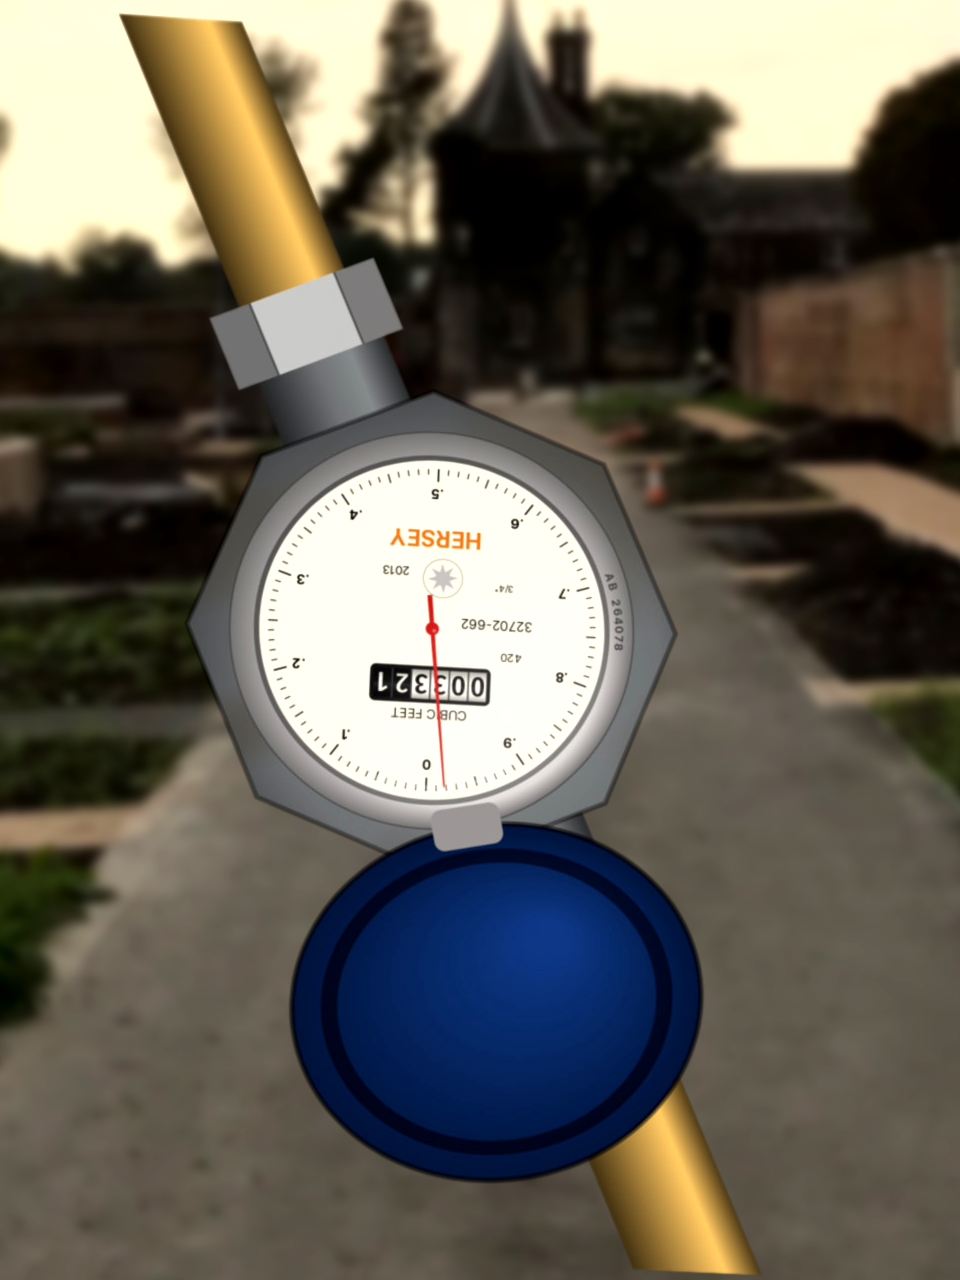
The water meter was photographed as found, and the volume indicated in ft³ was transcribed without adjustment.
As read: 3320.98 ft³
